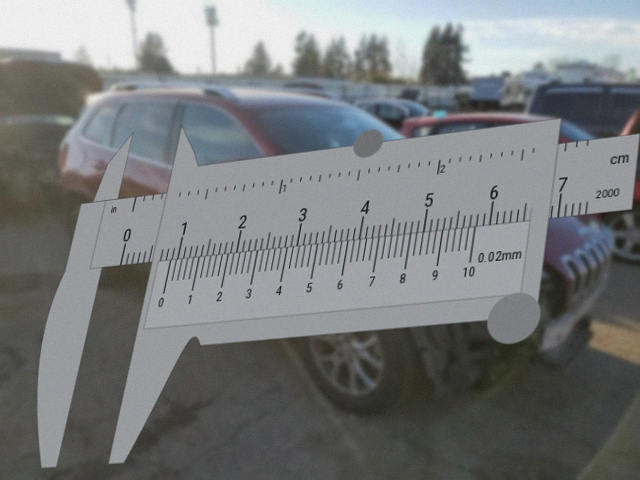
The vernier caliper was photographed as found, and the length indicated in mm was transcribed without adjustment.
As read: 8.8 mm
